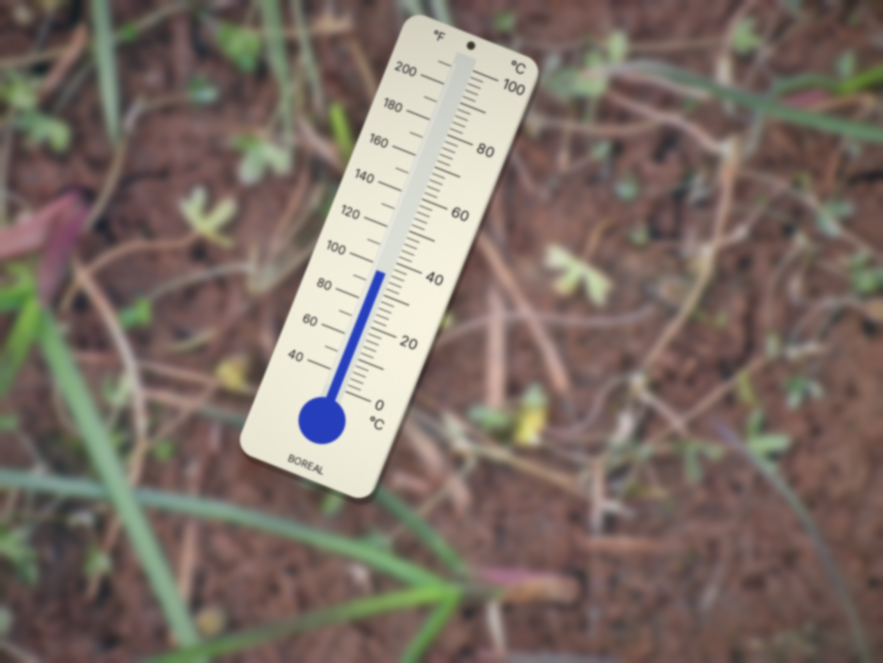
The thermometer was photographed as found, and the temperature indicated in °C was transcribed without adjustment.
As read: 36 °C
